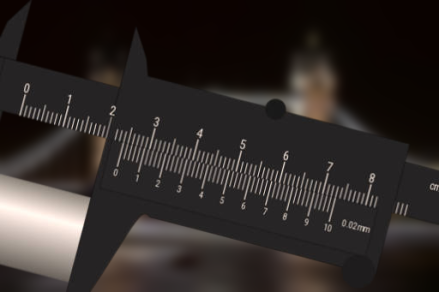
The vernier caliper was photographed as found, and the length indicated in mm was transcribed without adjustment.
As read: 24.0 mm
